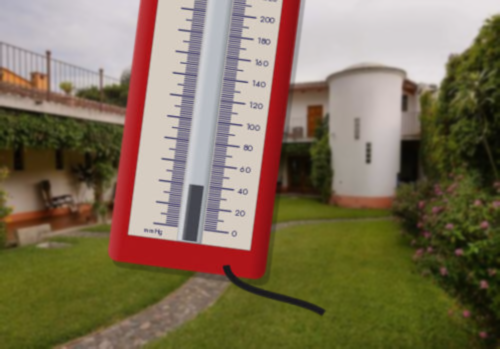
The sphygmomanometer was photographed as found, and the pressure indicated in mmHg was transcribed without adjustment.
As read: 40 mmHg
